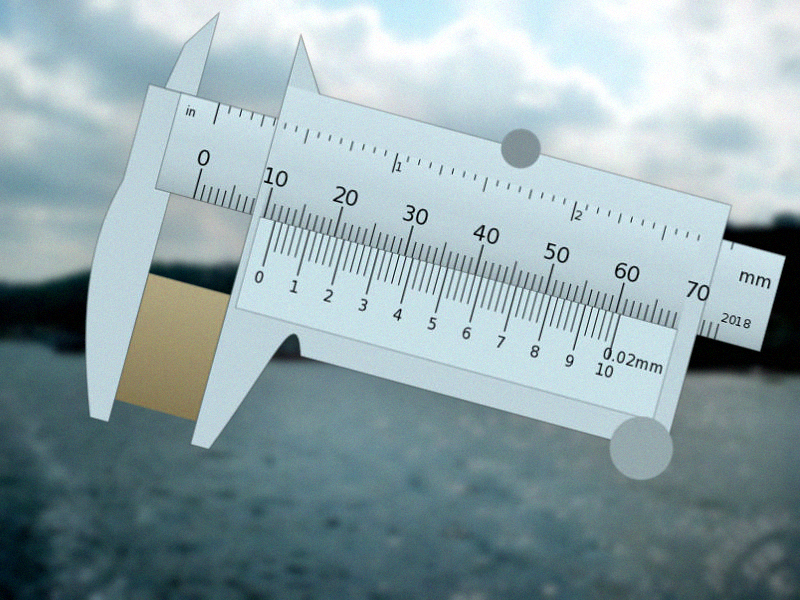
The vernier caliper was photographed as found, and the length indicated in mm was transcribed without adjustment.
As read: 11.6 mm
